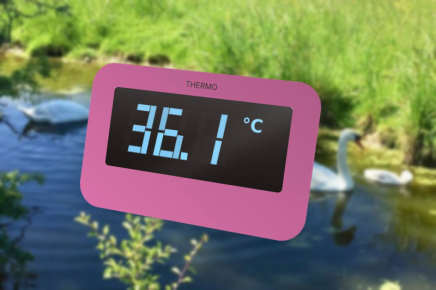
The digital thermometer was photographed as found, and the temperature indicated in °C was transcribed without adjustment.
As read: 36.1 °C
